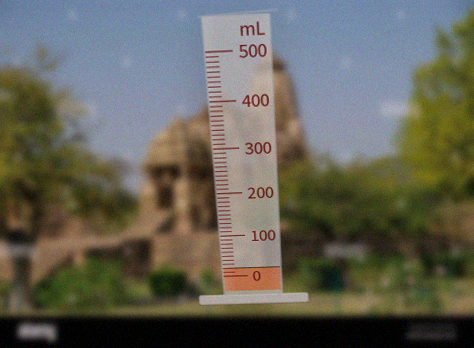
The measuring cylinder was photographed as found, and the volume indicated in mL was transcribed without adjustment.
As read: 20 mL
